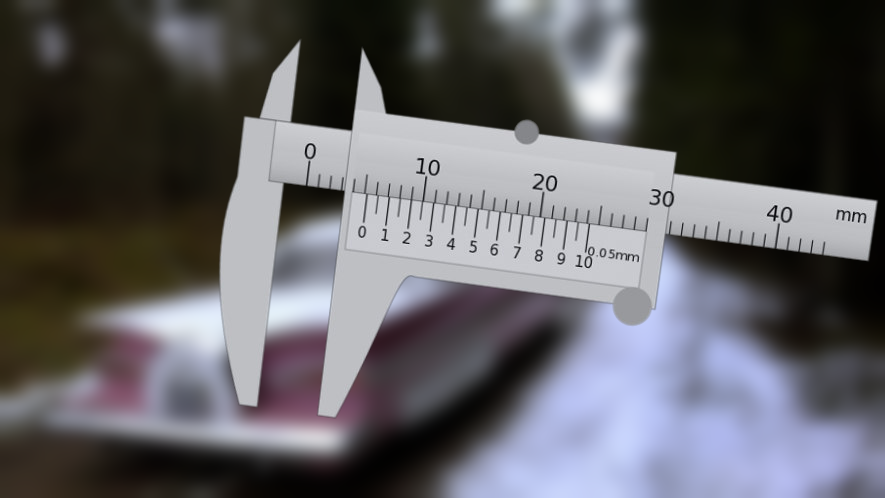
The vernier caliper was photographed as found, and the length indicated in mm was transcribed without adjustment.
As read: 5.2 mm
